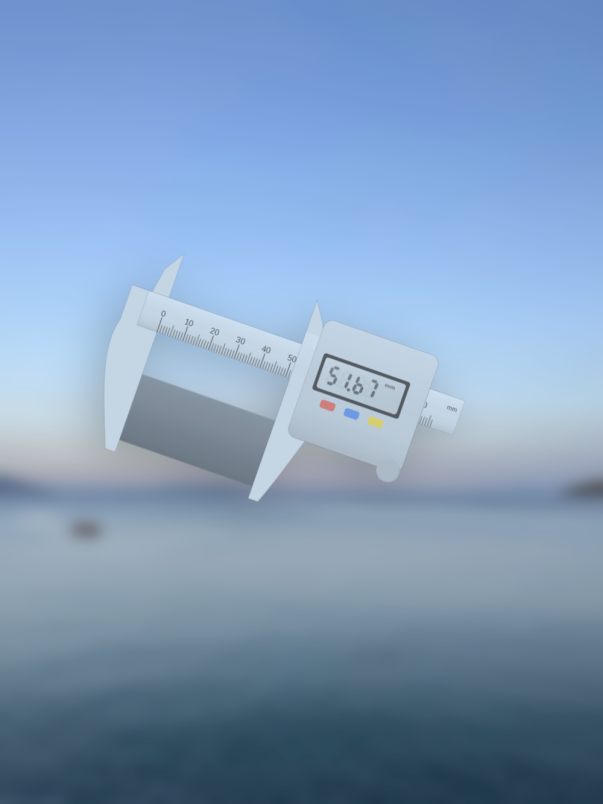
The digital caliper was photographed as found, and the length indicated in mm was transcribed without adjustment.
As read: 51.67 mm
